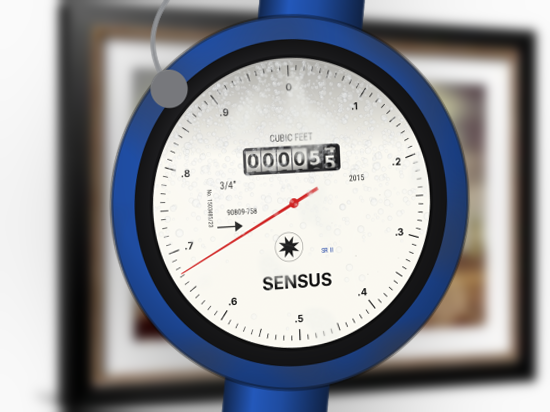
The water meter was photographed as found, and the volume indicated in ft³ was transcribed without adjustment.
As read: 54.67 ft³
